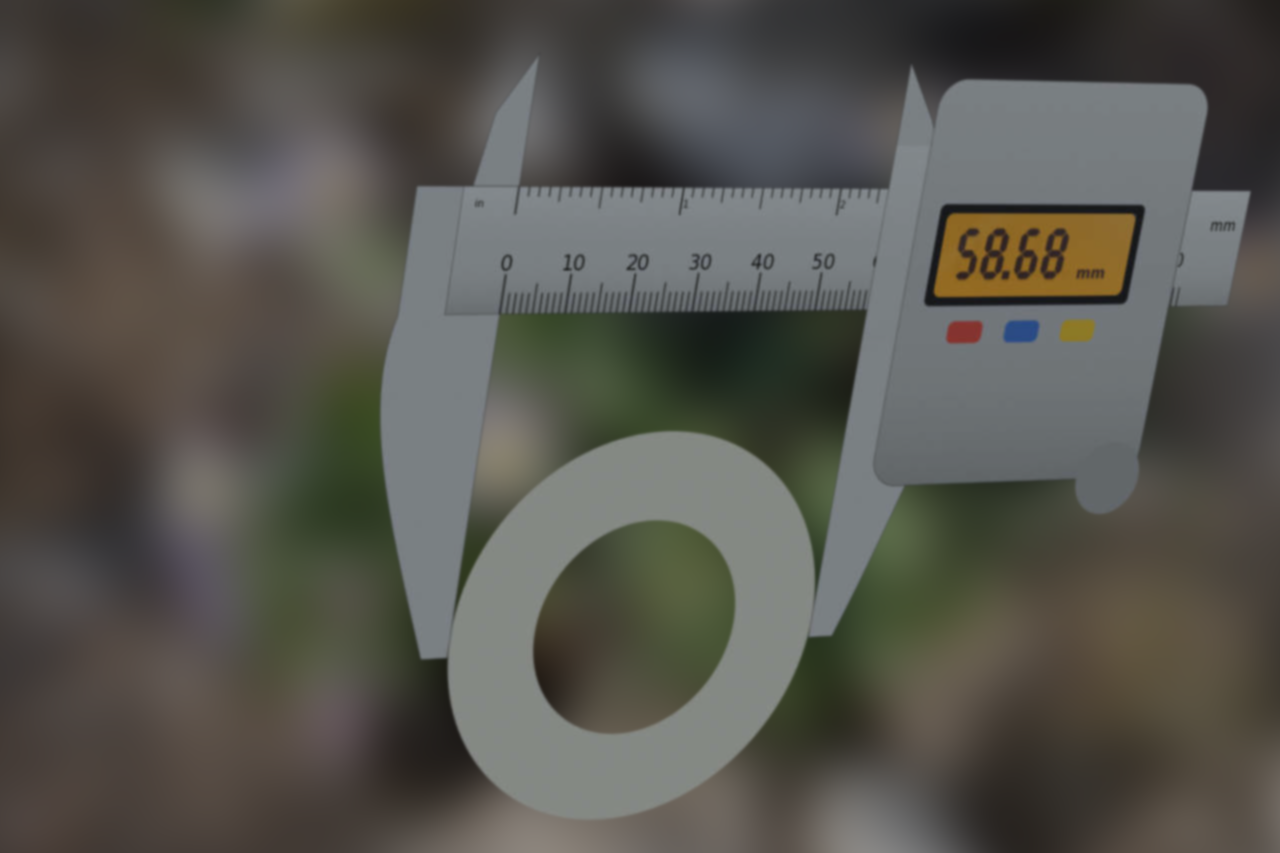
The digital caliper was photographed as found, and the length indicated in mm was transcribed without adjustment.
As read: 58.68 mm
